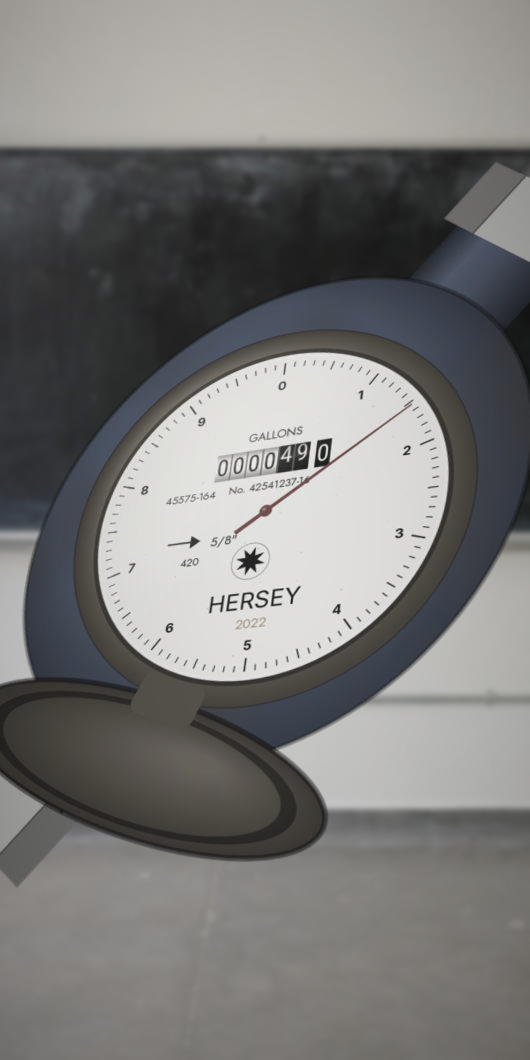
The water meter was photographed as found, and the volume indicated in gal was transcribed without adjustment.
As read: 491.5 gal
